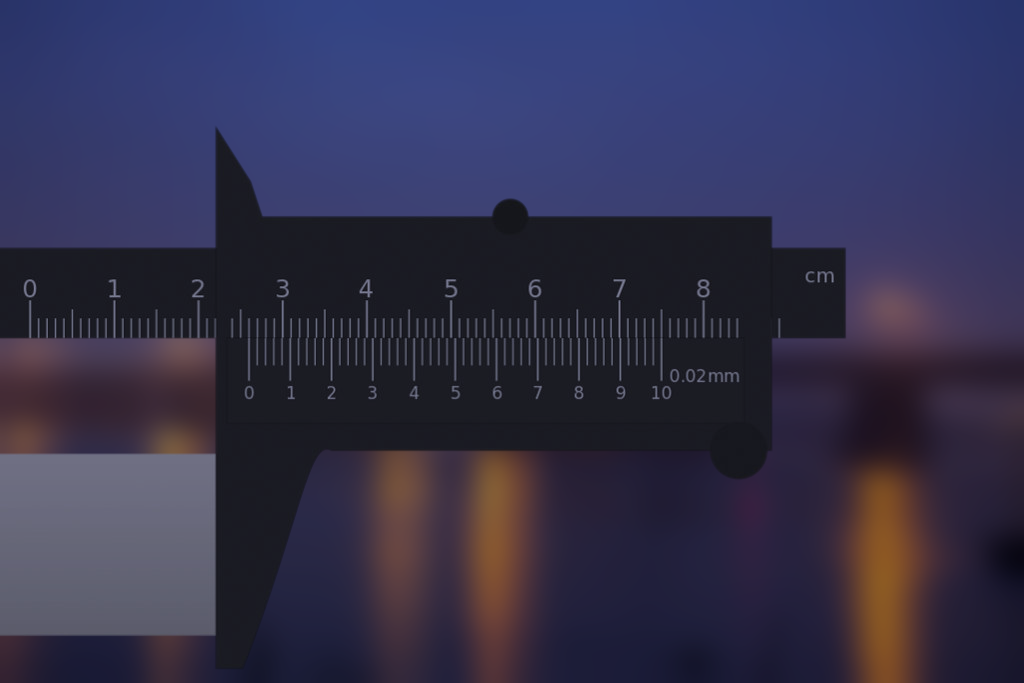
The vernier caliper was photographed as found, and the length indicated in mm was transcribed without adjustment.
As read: 26.0 mm
